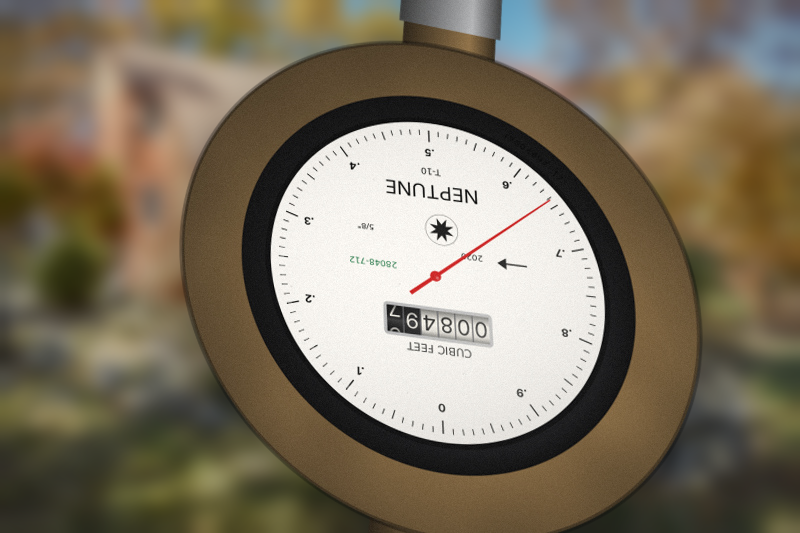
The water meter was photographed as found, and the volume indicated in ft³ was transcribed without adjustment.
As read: 8496.64 ft³
